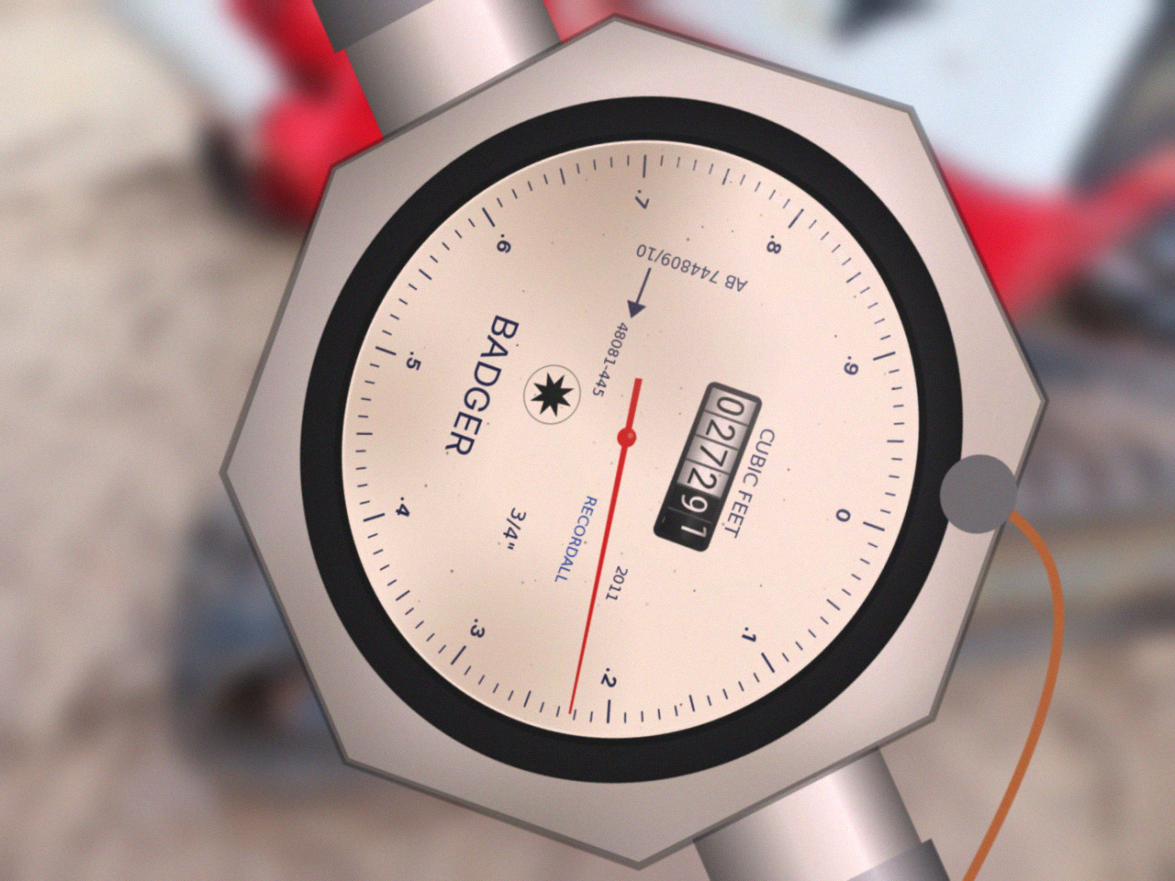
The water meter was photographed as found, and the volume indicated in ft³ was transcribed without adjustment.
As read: 27291.22 ft³
